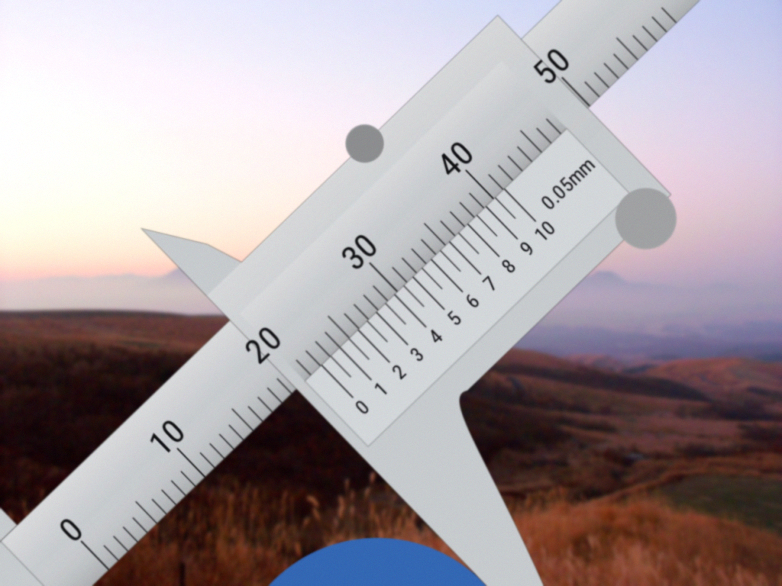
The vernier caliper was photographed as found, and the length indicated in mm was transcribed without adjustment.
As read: 22.1 mm
